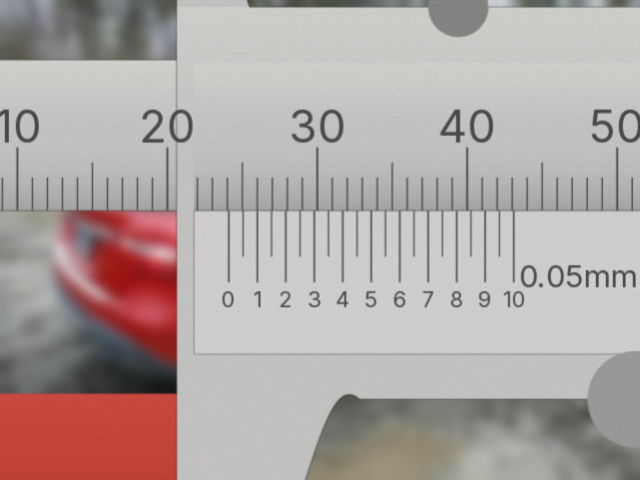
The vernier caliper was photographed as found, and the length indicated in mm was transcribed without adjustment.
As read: 24.1 mm
